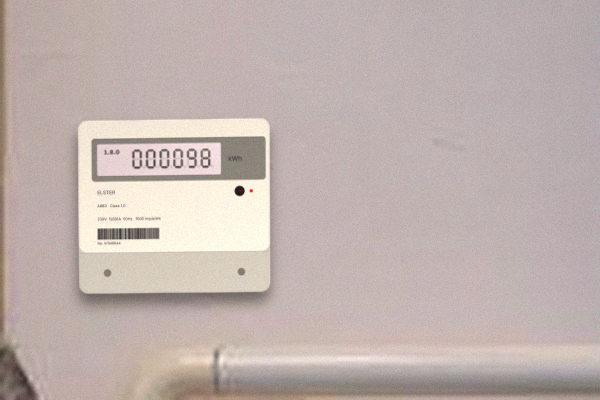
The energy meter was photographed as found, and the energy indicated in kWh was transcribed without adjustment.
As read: 98 kWh
